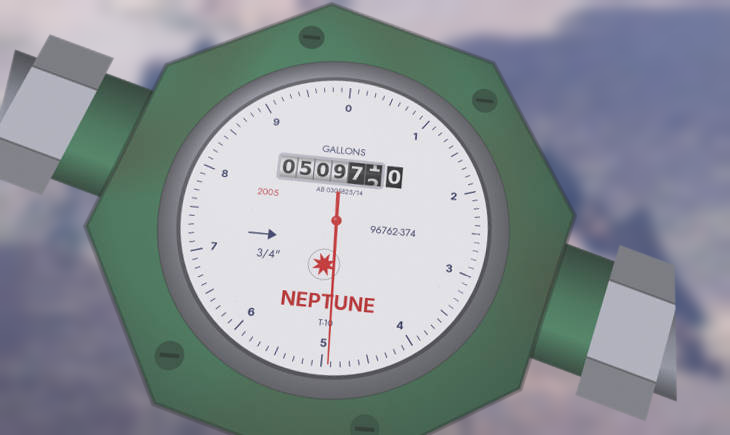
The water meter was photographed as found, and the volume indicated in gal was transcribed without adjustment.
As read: 509714.9 gal
